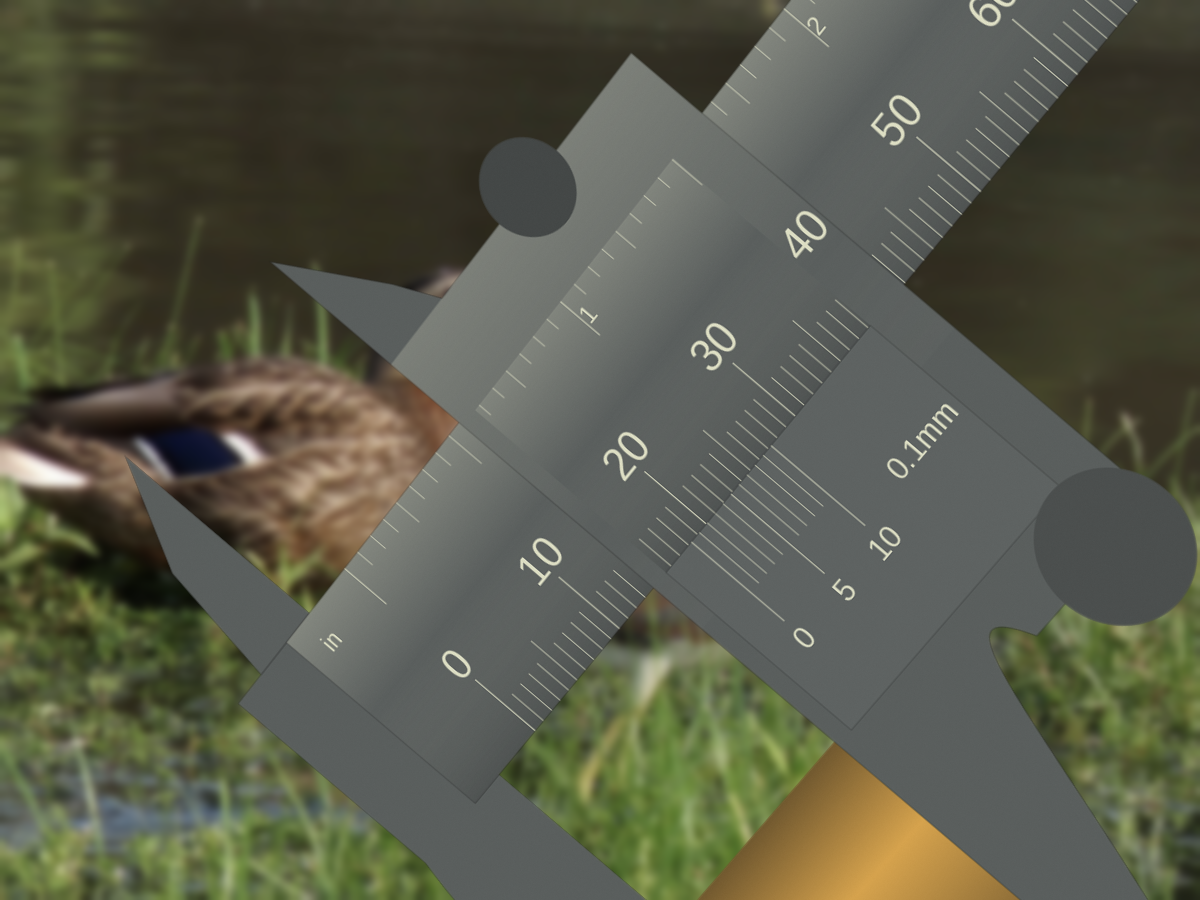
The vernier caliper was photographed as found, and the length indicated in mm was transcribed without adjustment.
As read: 18.3 mm
